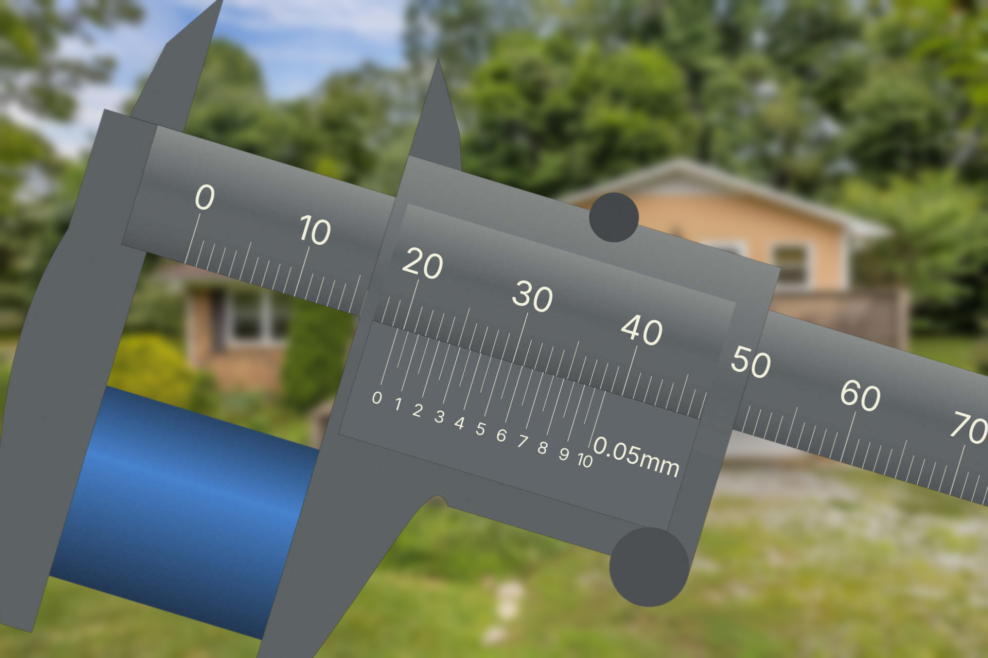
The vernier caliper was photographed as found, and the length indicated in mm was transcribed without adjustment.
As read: 19.5 mm
